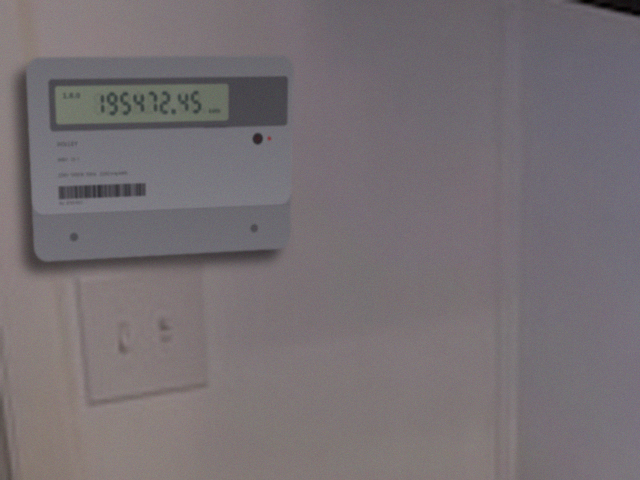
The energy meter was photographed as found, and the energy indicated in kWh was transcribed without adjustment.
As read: 195472.45 kWh
